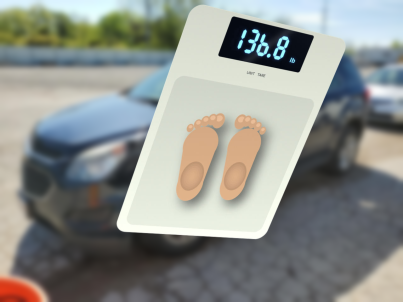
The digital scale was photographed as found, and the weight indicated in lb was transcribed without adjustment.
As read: 136.8 lb
